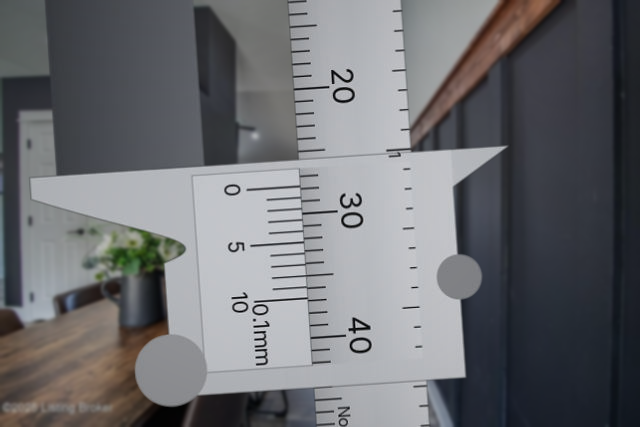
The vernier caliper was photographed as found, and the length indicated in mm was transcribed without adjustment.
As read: 27.8 mm
